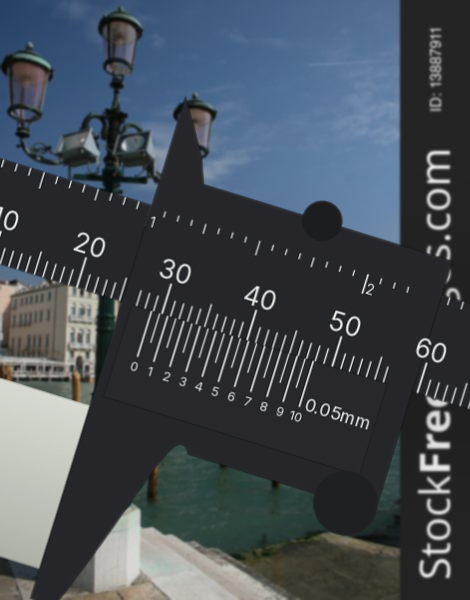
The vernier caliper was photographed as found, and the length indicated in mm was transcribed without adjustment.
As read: 28.8 mm
